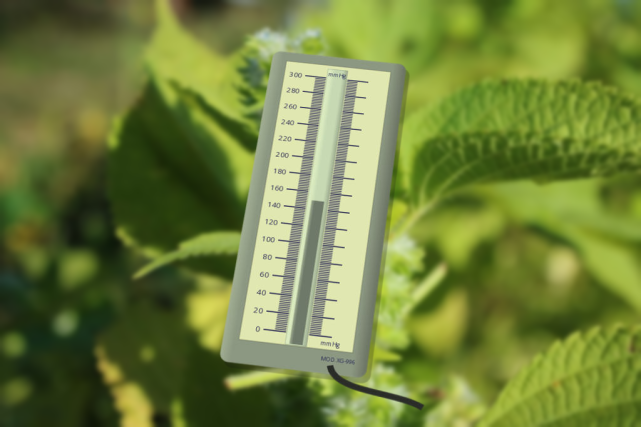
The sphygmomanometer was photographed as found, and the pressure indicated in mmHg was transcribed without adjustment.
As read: 150 mmHg
